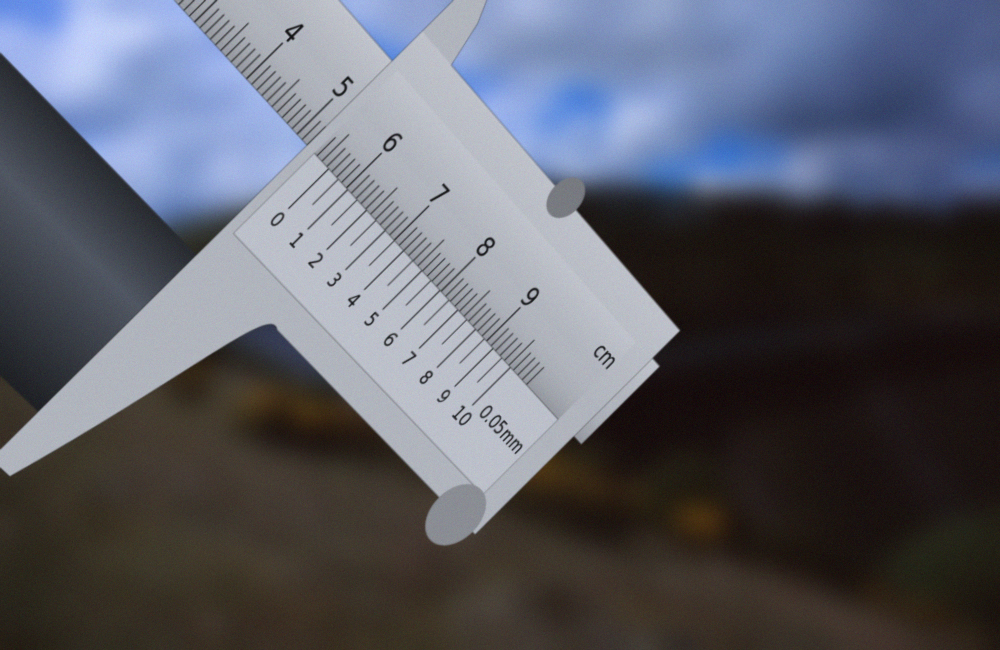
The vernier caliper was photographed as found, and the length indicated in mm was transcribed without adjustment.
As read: 56.4 mm
